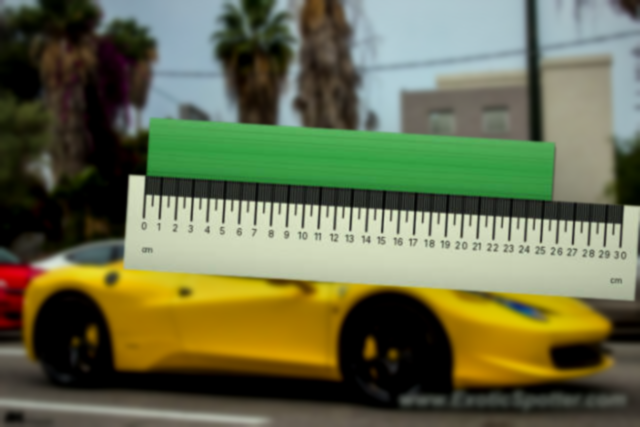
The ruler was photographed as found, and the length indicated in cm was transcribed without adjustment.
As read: 25.5 cm
